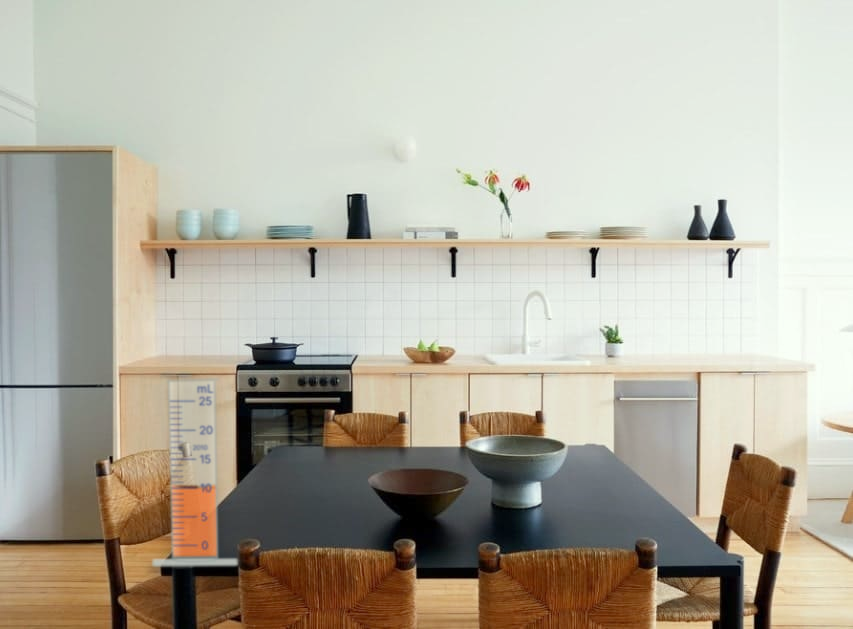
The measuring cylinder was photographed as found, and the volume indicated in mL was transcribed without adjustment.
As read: 10 mL
